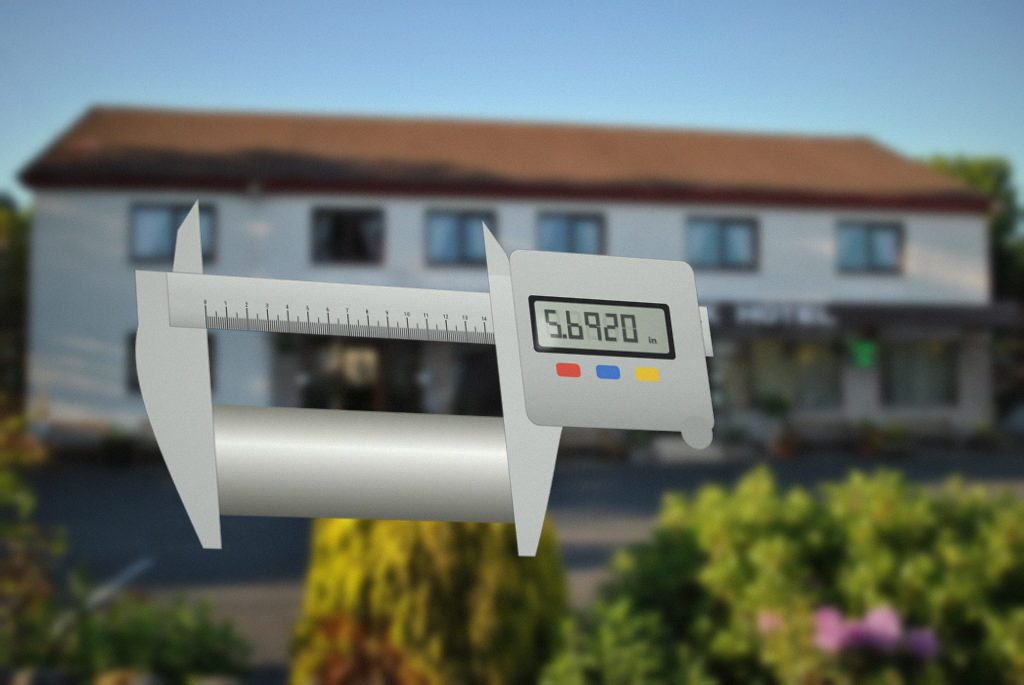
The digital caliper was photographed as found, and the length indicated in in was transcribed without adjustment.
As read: 5.6920 in
